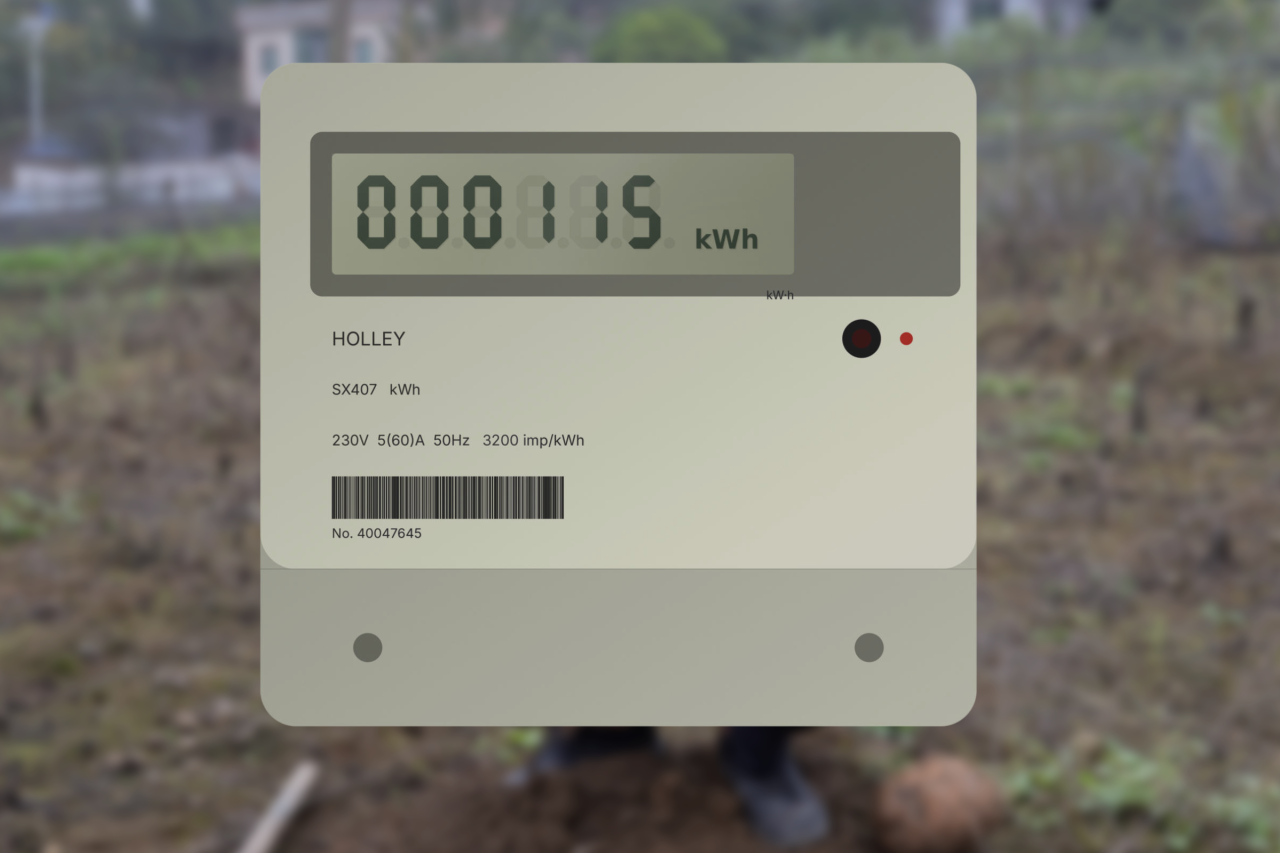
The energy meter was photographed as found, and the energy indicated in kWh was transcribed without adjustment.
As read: 115 kWh
